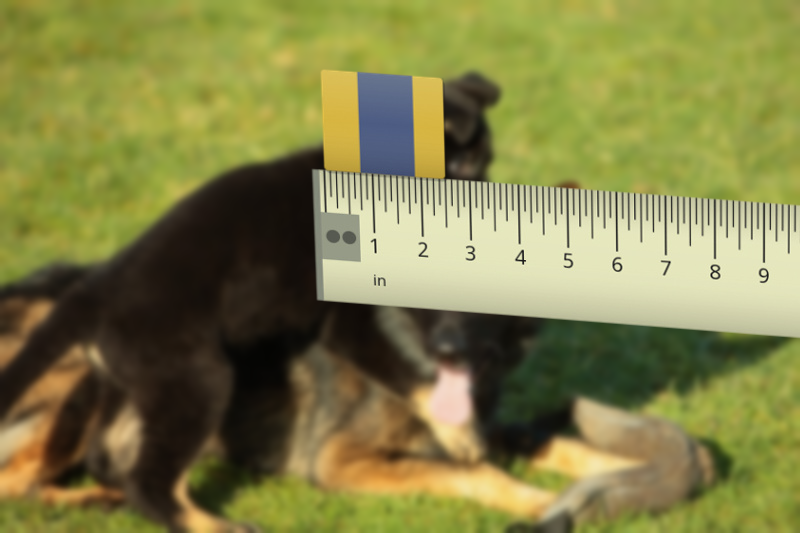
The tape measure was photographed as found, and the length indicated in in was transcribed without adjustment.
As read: 2.5 in
